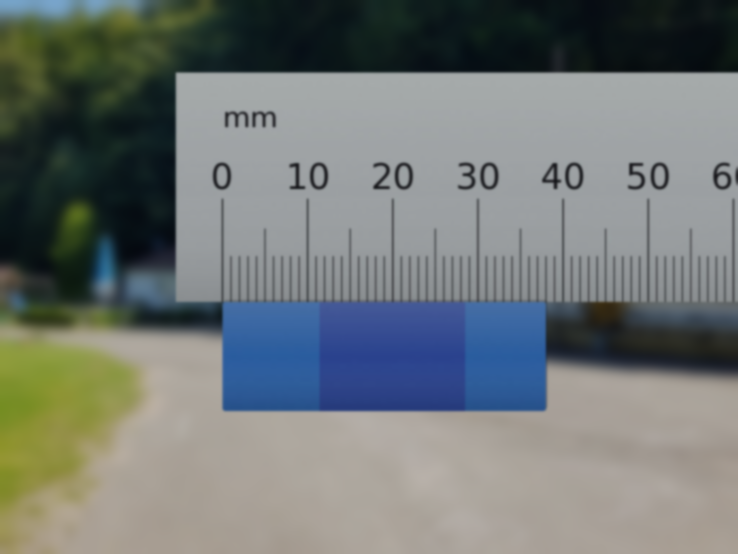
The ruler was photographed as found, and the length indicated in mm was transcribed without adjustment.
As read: 38 mm
